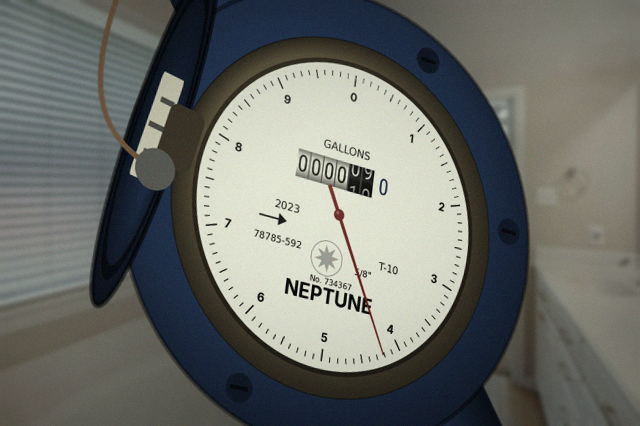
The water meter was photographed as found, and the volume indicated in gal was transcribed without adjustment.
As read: 94.2 gal
